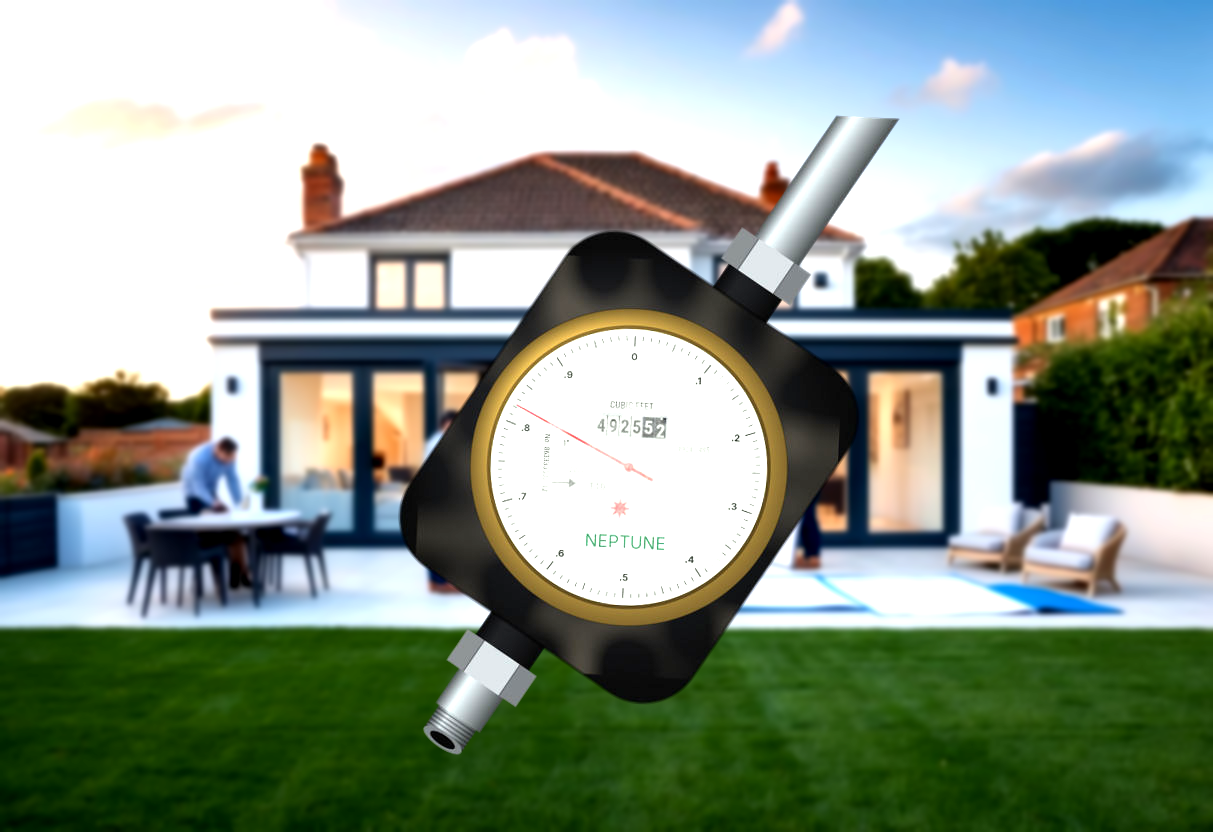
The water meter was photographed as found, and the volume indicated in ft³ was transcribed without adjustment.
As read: 492551.82 ft³
